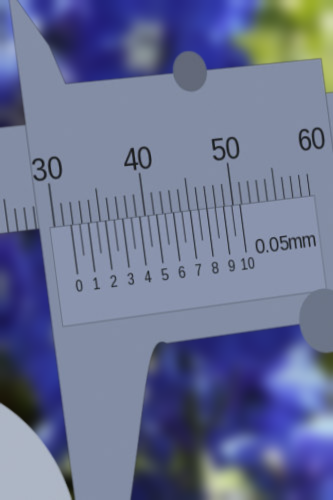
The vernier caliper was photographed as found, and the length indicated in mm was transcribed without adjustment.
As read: 31.8 mm
